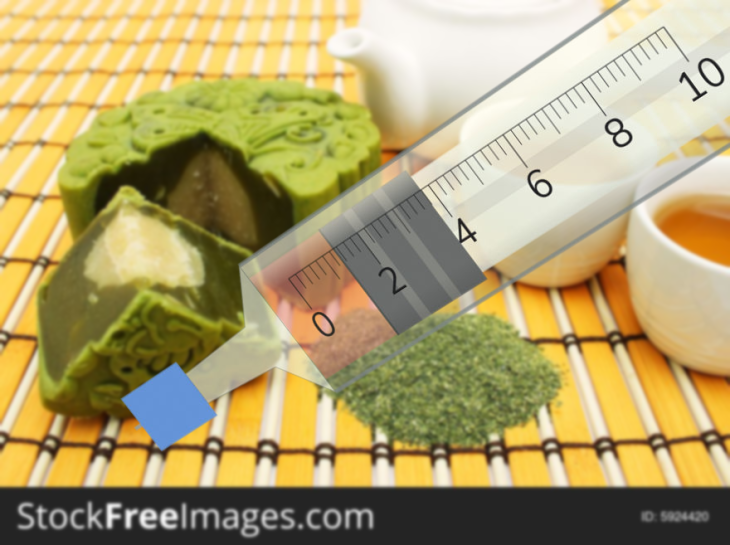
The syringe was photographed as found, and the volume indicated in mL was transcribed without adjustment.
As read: 1.3 mL
